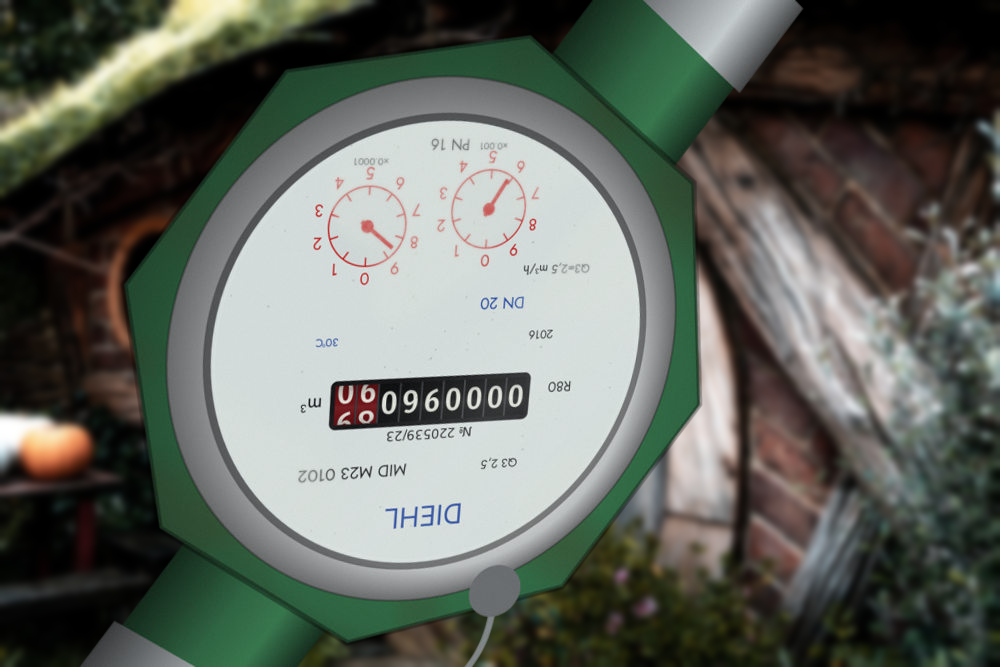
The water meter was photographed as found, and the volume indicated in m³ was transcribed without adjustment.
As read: 960.8958 m³
